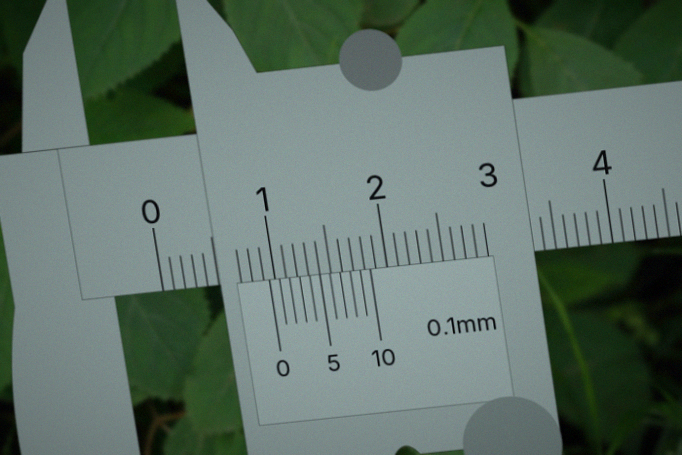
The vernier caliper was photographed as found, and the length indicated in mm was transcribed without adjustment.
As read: 9.5 mm
